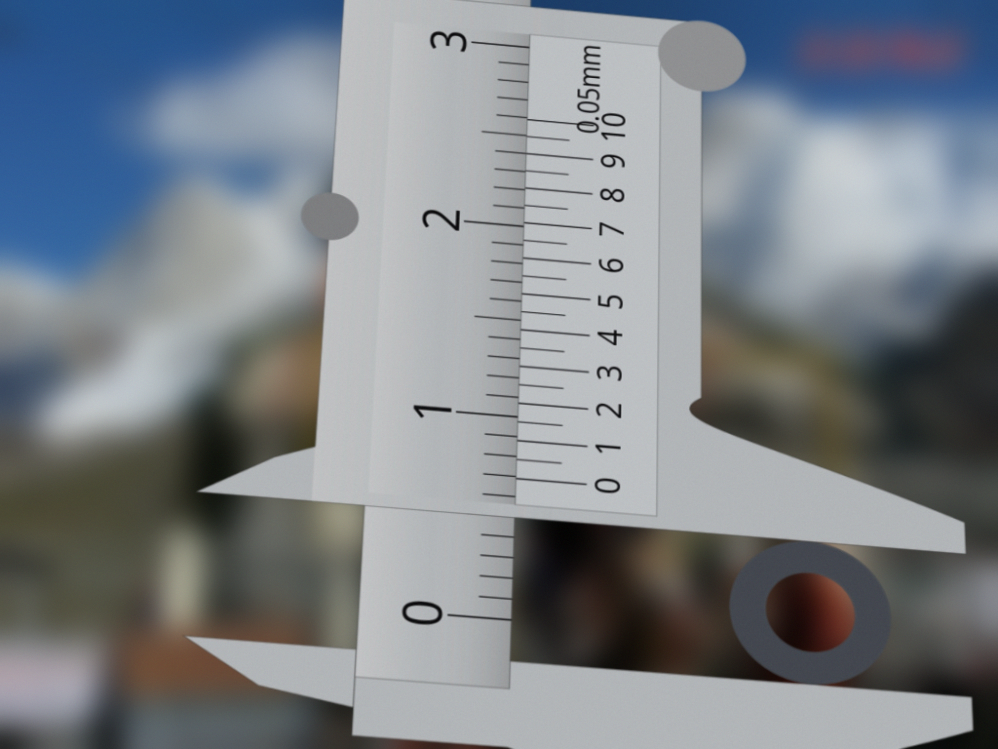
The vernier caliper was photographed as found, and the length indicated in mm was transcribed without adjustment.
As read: 6.9 mm
